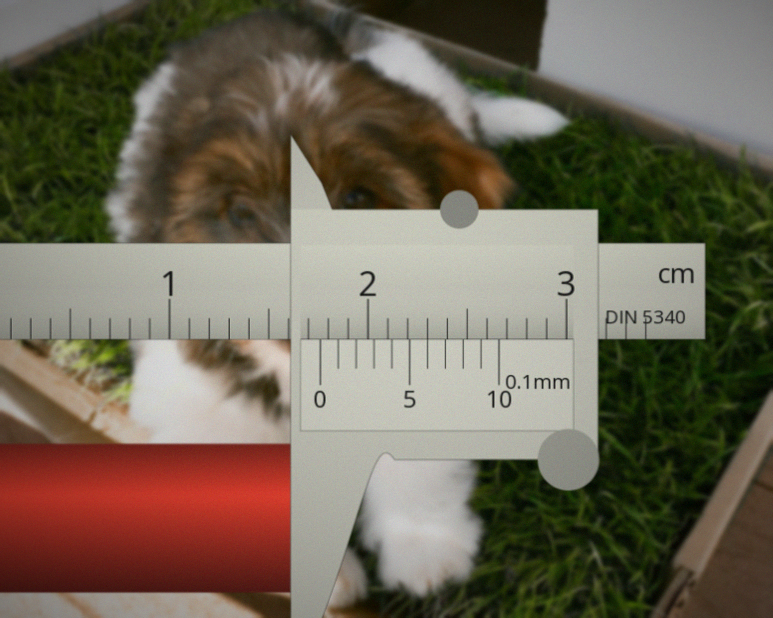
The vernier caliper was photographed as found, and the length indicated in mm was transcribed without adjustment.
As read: 17.6 mm
